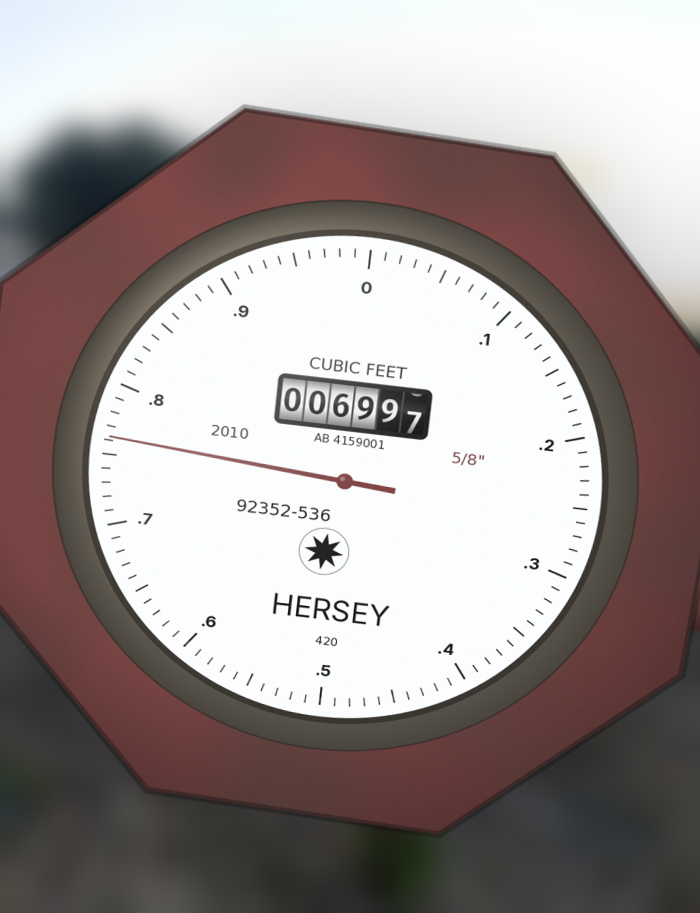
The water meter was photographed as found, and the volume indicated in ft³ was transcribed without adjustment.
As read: 6996.76 ft³
